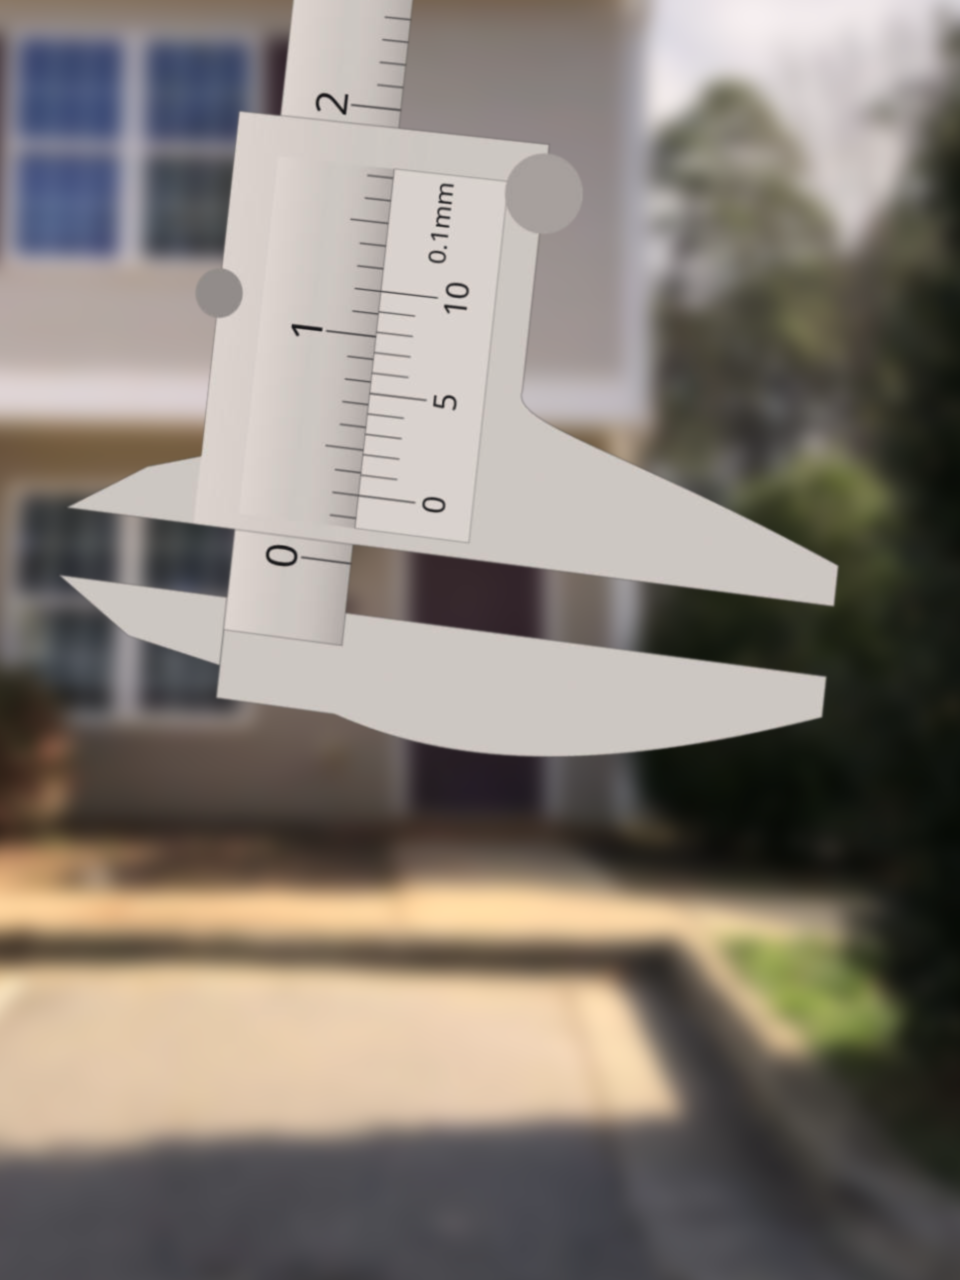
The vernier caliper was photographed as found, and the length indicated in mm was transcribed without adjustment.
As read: 3.0 mm
